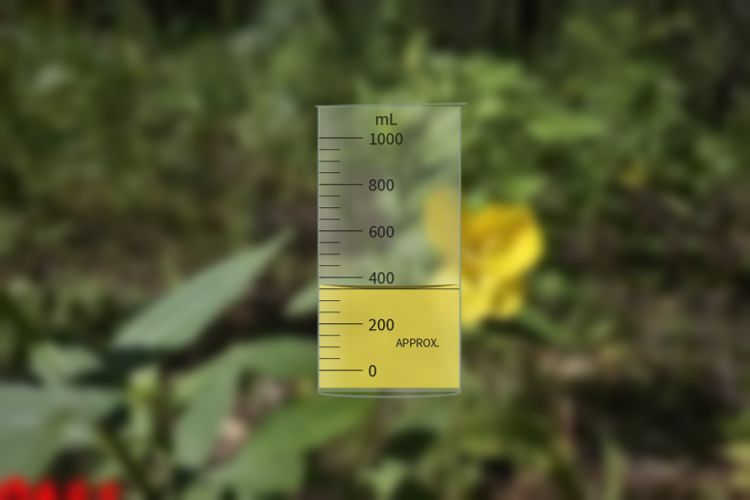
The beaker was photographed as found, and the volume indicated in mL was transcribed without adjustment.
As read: 350 mL
